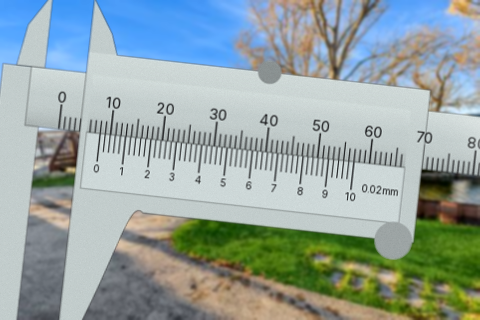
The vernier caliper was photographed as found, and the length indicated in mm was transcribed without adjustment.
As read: 8.0 mm
